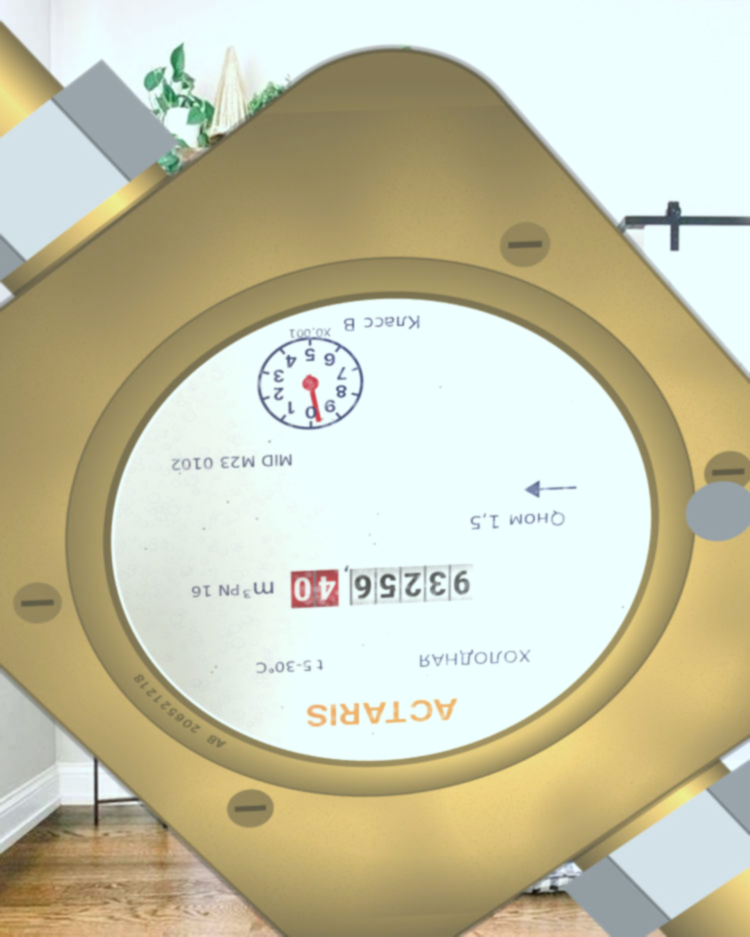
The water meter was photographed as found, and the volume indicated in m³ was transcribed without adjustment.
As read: 93256.399 m³
